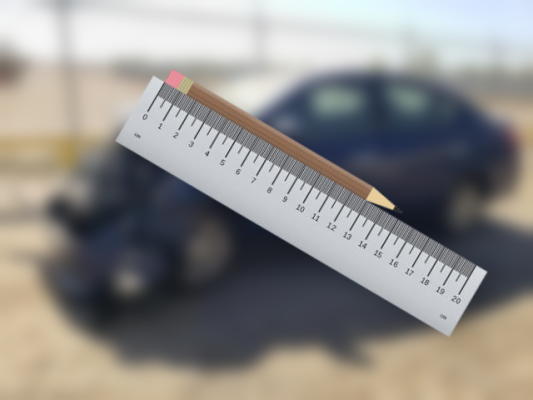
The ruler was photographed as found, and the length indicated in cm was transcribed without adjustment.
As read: 15 cm
